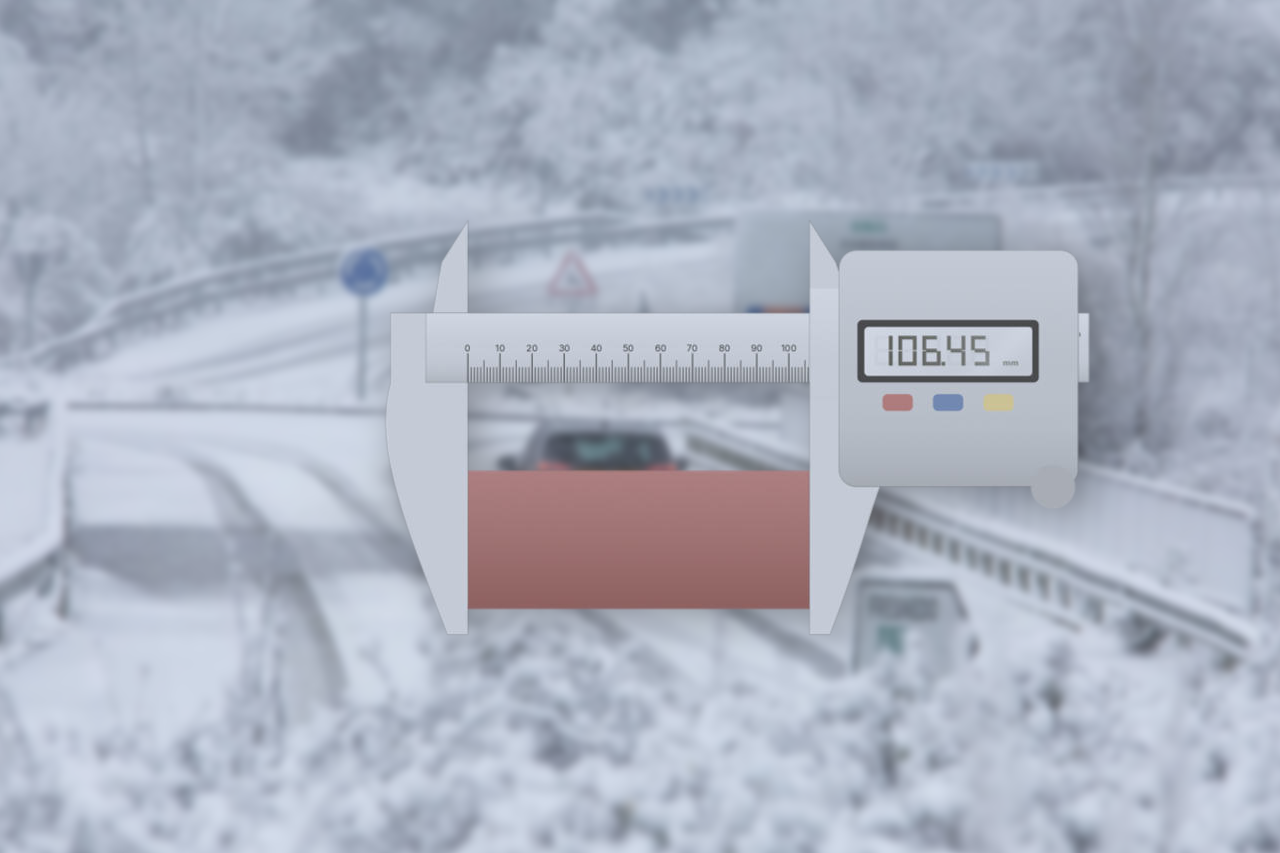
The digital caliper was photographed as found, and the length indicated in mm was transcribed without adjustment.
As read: 106.45 mm
